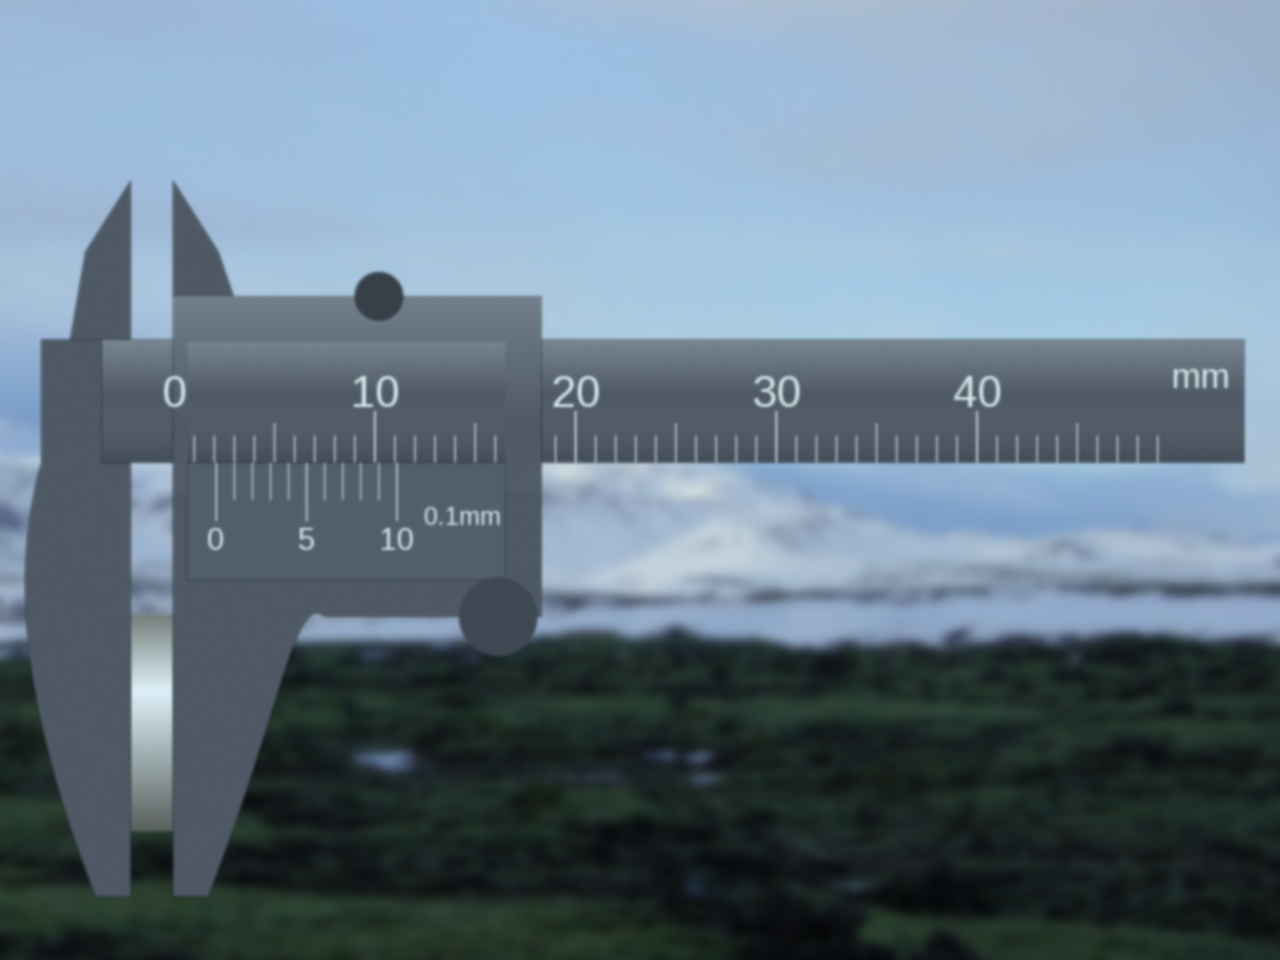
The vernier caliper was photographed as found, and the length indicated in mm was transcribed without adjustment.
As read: 2.1 mm
